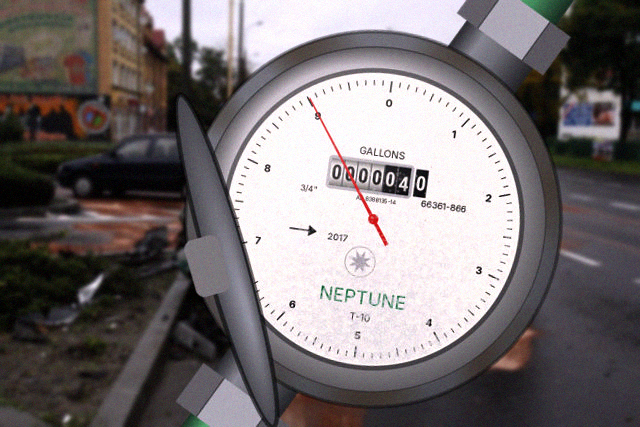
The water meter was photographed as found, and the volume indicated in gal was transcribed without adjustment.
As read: 39.0 gal
